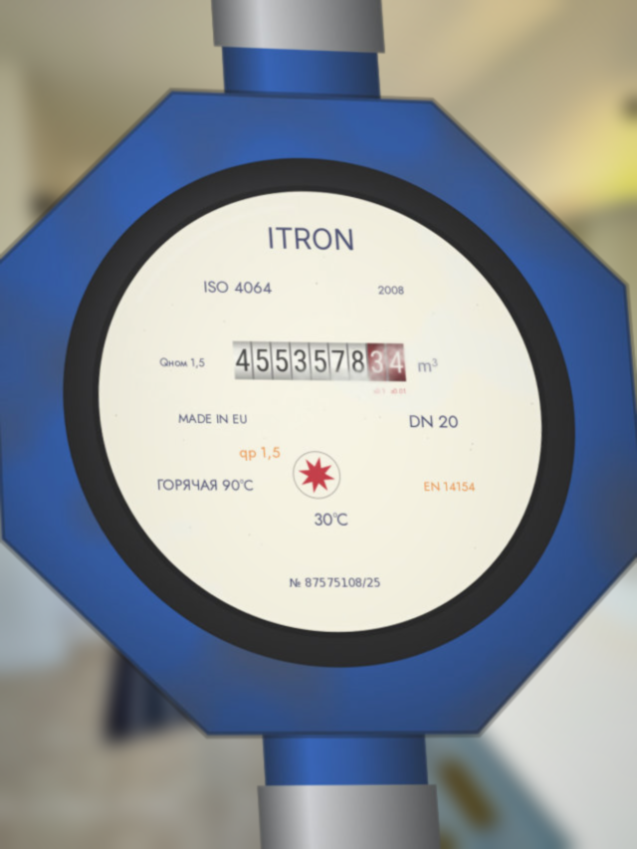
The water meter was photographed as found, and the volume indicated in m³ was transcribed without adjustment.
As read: 4553578.34 m³
